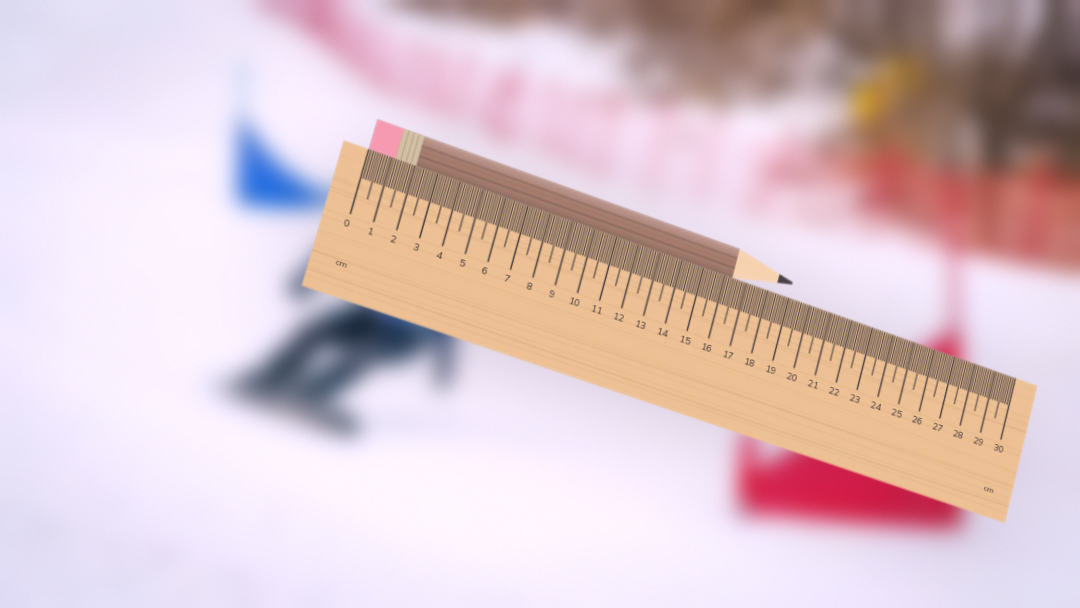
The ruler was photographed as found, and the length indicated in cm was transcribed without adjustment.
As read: 19 cm
